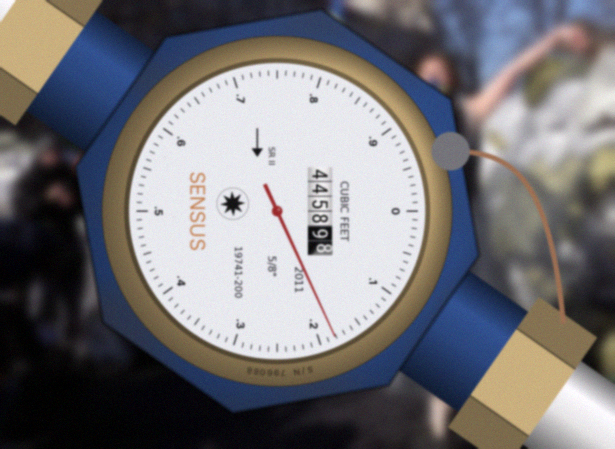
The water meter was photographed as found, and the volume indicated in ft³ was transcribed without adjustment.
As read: 445898.18 ft³
